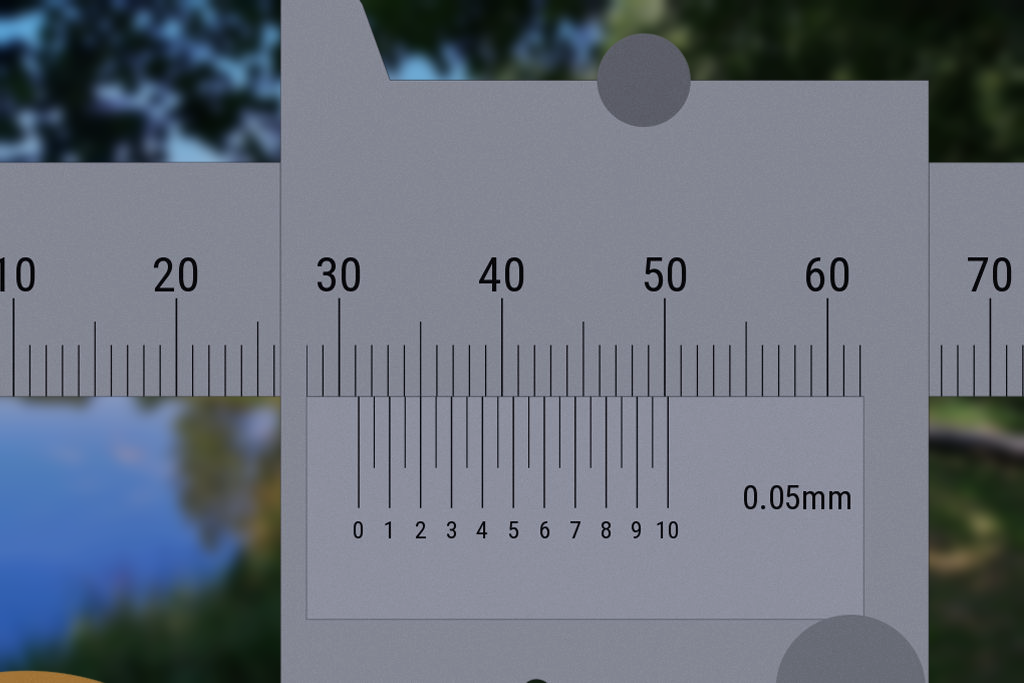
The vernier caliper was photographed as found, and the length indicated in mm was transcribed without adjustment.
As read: 31.2 mm
